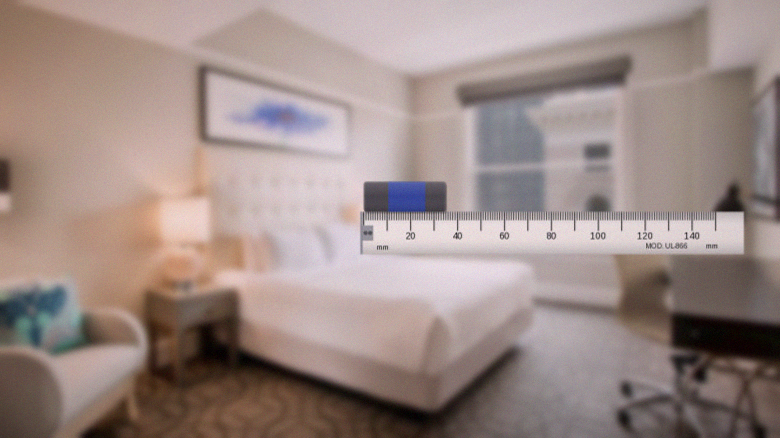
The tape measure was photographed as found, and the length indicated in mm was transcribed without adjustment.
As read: 35 mm
